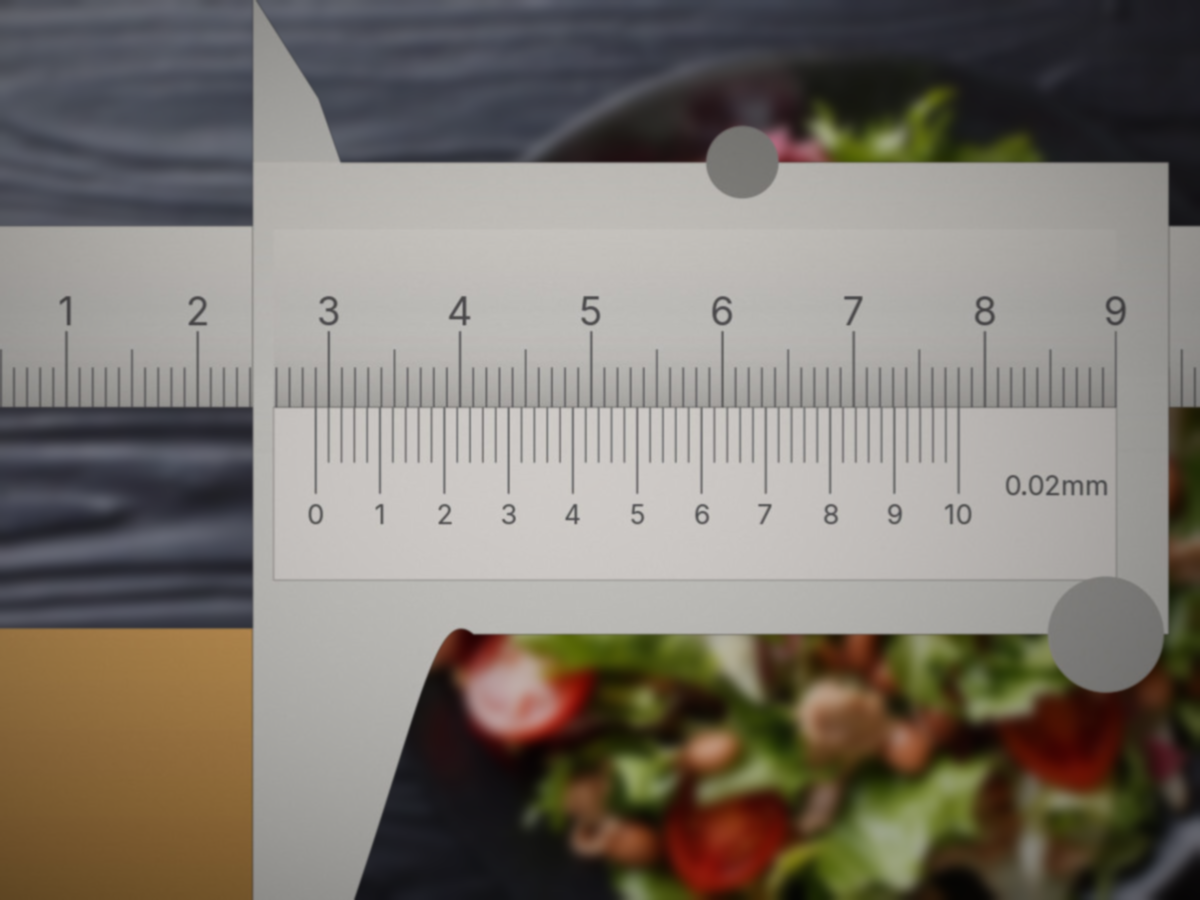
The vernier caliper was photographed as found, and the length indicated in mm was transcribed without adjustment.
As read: 29.0 mm
